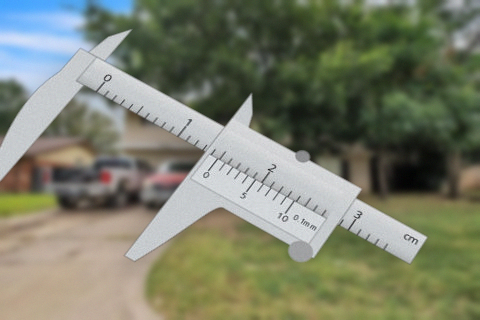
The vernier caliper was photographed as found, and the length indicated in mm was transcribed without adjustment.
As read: 14.8 mm
